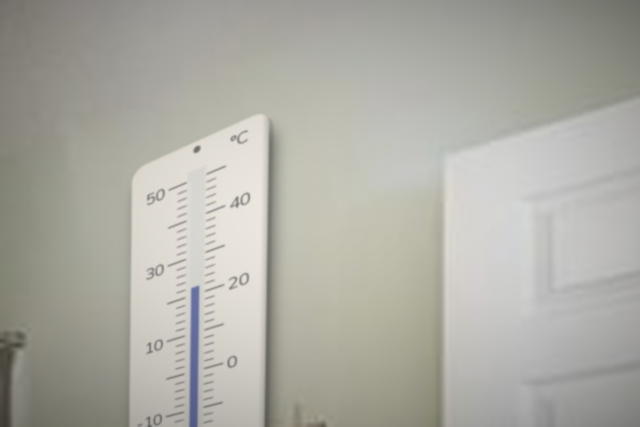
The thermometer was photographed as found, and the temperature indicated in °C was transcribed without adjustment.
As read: 22 °C
